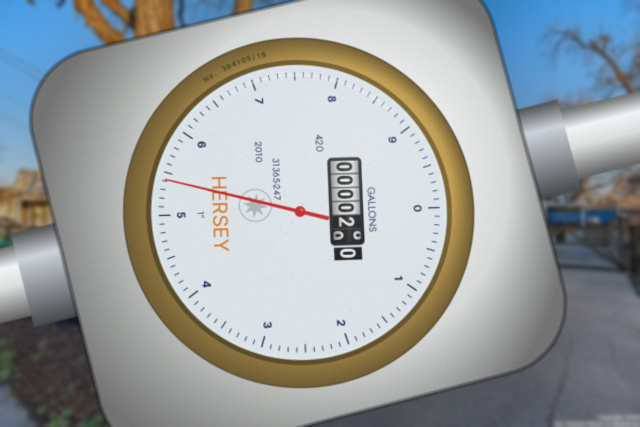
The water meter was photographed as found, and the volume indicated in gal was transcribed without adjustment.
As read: 285.4 gal
